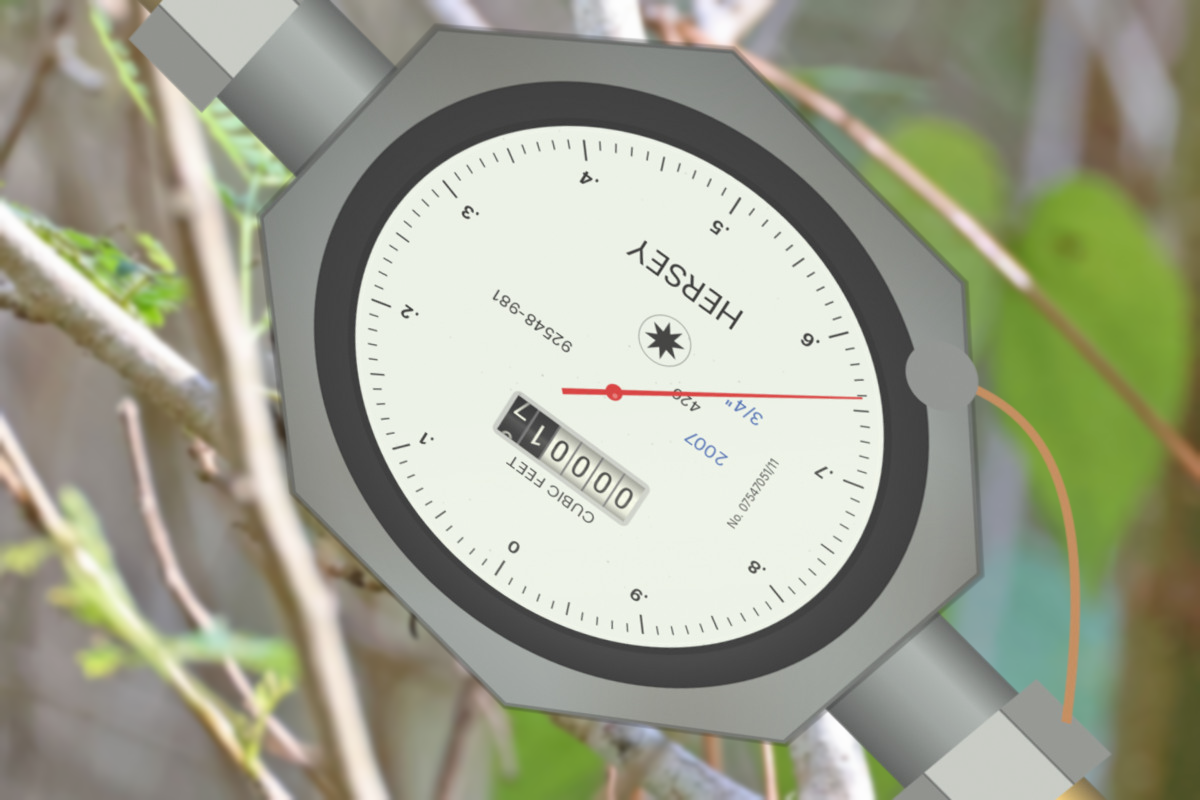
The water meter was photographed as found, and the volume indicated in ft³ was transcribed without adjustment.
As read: 16.64 ft³
